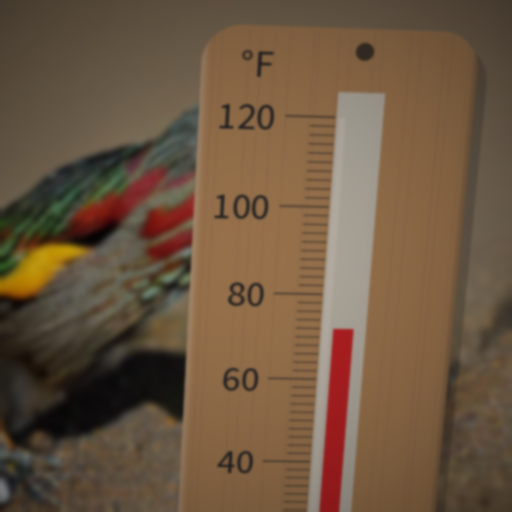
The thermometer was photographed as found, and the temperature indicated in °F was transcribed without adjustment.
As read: 72 °F
